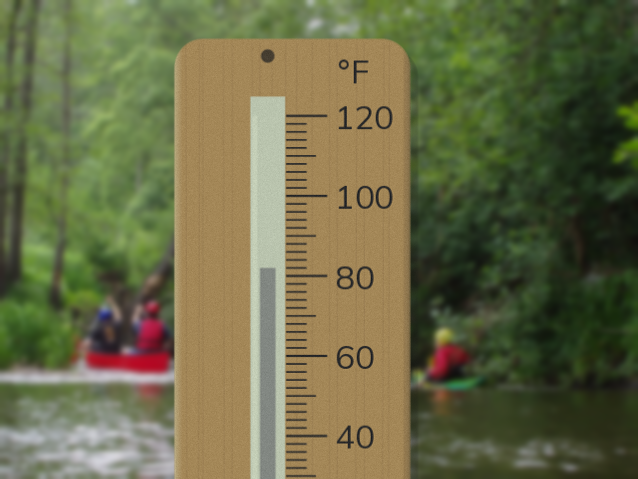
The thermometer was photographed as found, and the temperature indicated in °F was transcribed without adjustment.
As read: 82 °F
